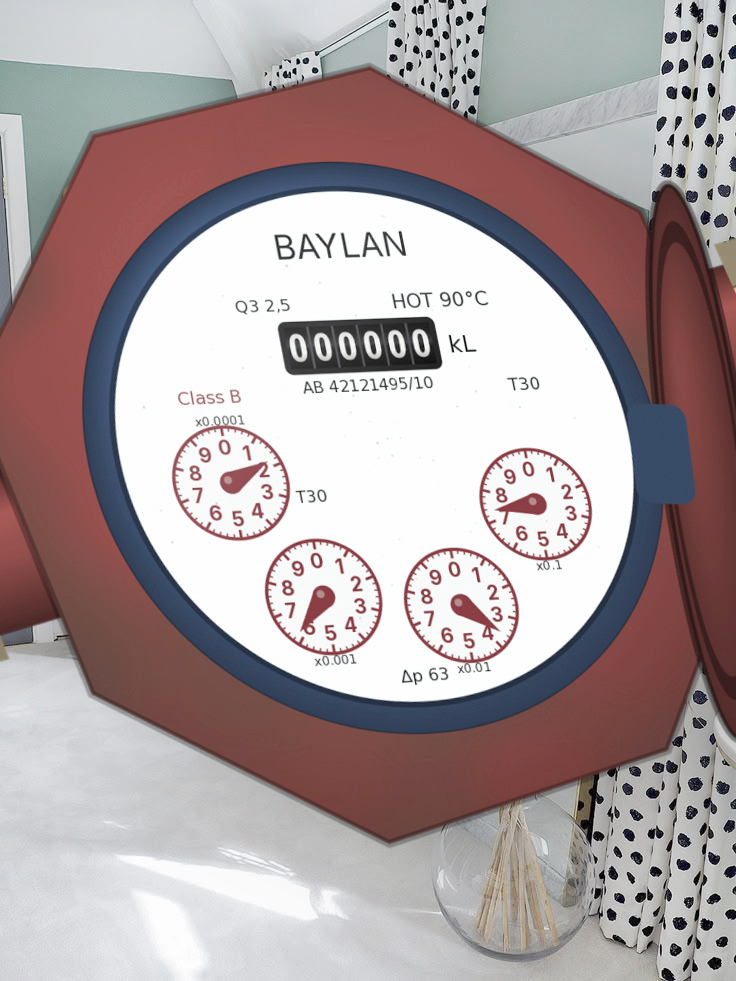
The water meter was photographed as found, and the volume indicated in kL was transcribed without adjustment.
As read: 0.7361 kL
